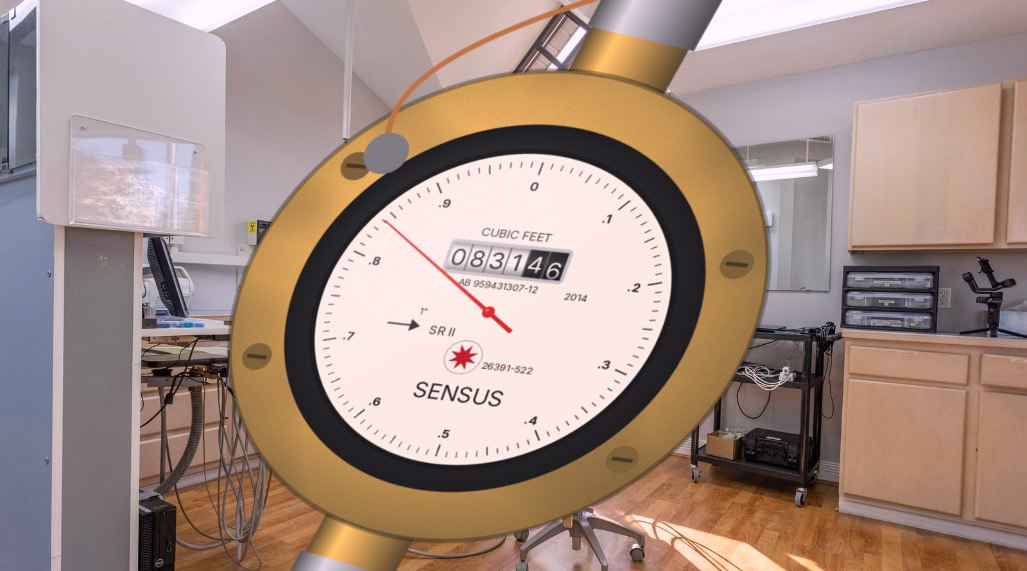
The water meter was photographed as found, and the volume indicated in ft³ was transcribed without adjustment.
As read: 83145.84 ft³
